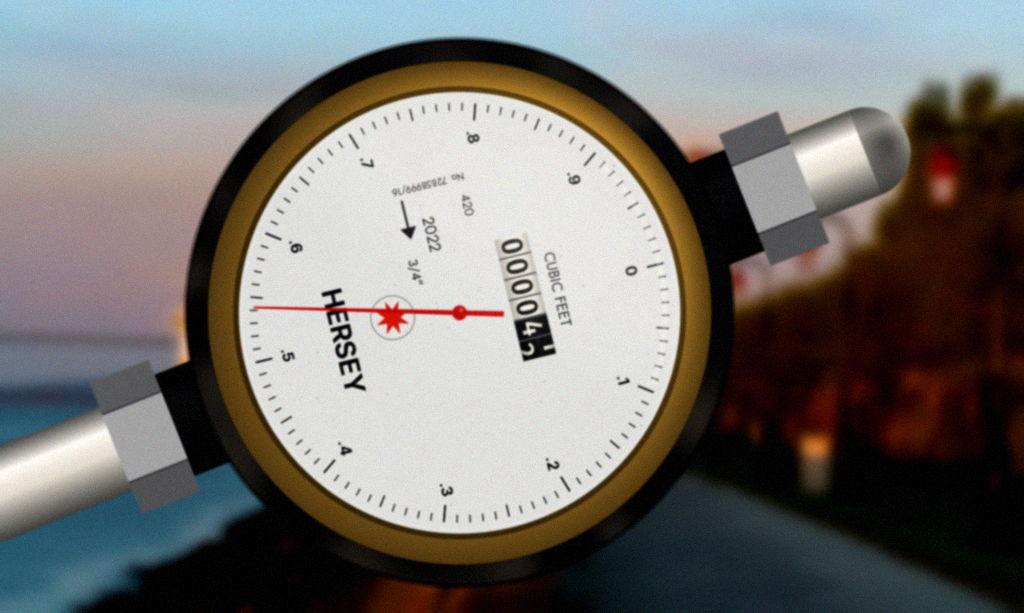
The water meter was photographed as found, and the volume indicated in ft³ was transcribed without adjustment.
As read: 41.54 ft³
